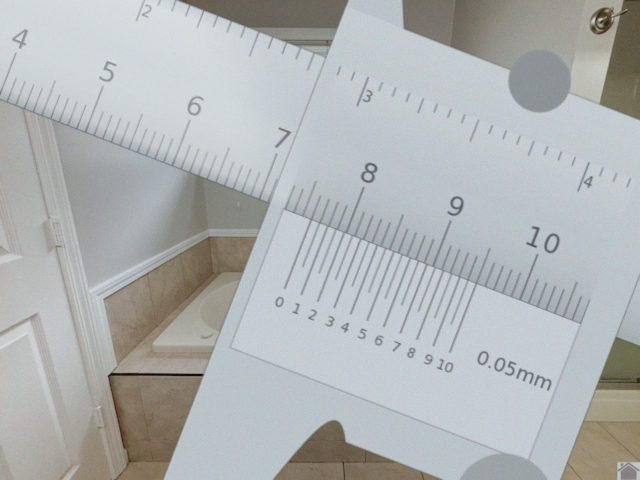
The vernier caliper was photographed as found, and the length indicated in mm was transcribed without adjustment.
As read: 76.0 mm
